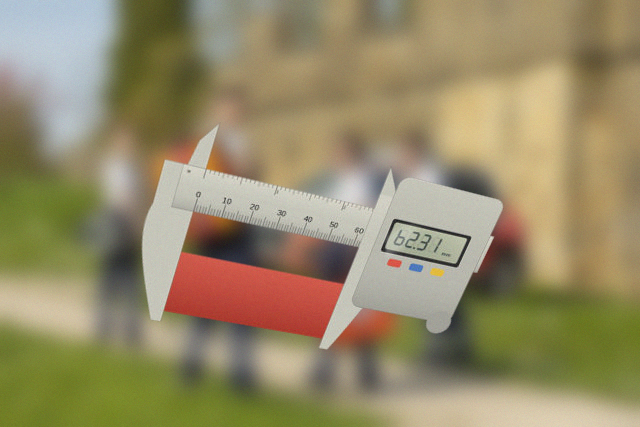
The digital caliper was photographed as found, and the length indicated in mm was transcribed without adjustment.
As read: 62.31 mm
